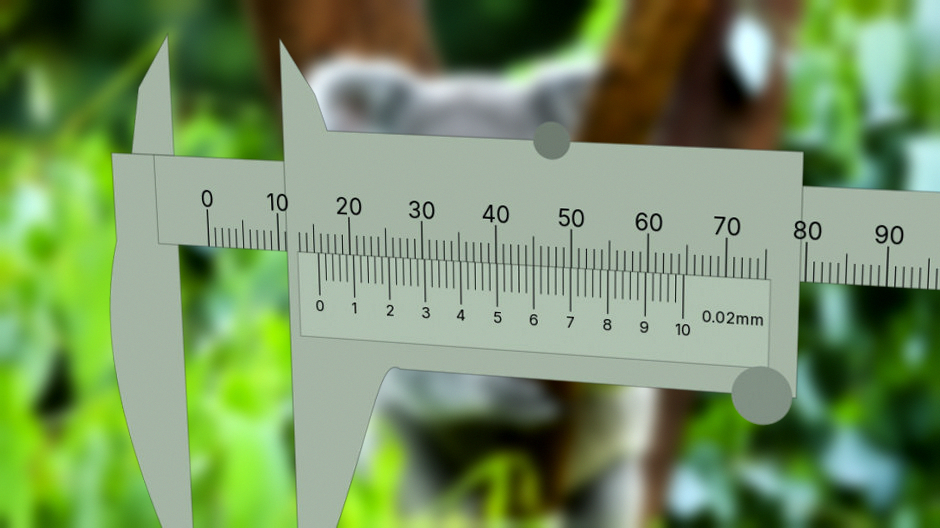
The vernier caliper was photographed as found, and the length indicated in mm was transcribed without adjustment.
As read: 15.6 mm
